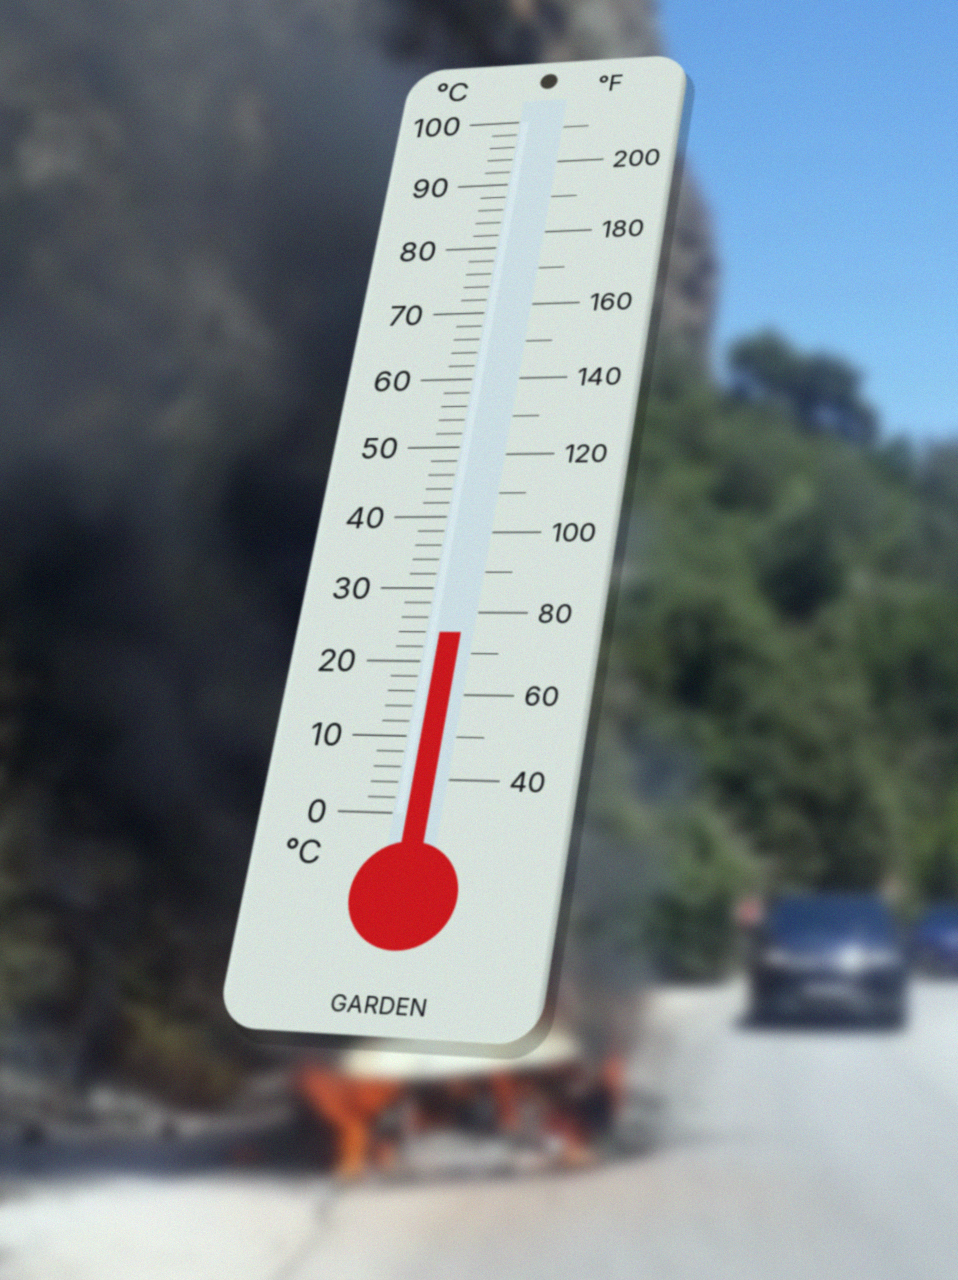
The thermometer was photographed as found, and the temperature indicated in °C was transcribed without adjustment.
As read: 24 °C
